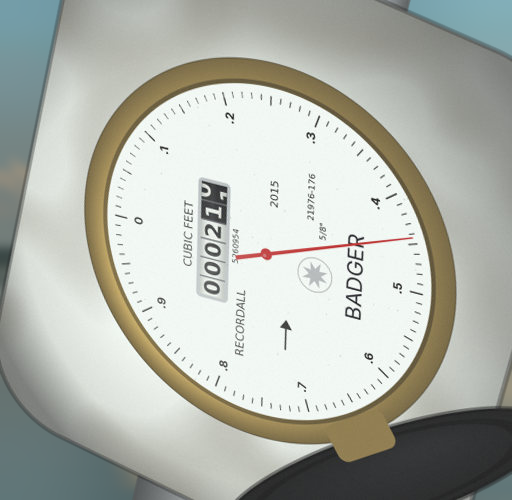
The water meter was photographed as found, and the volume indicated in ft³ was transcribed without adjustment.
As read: 210.44 ft³
